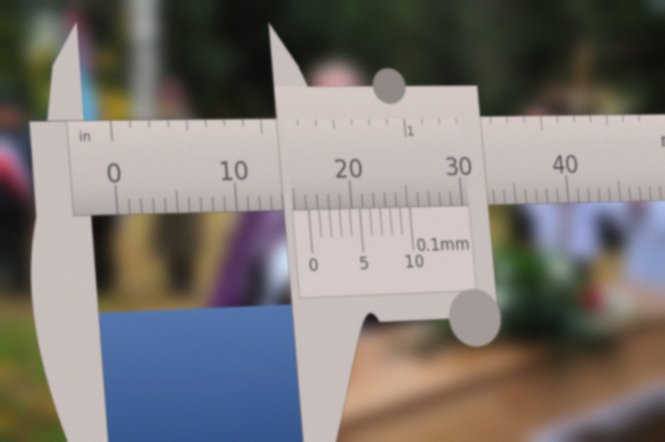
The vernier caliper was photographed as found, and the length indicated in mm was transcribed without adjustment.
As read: 16.2 mm
